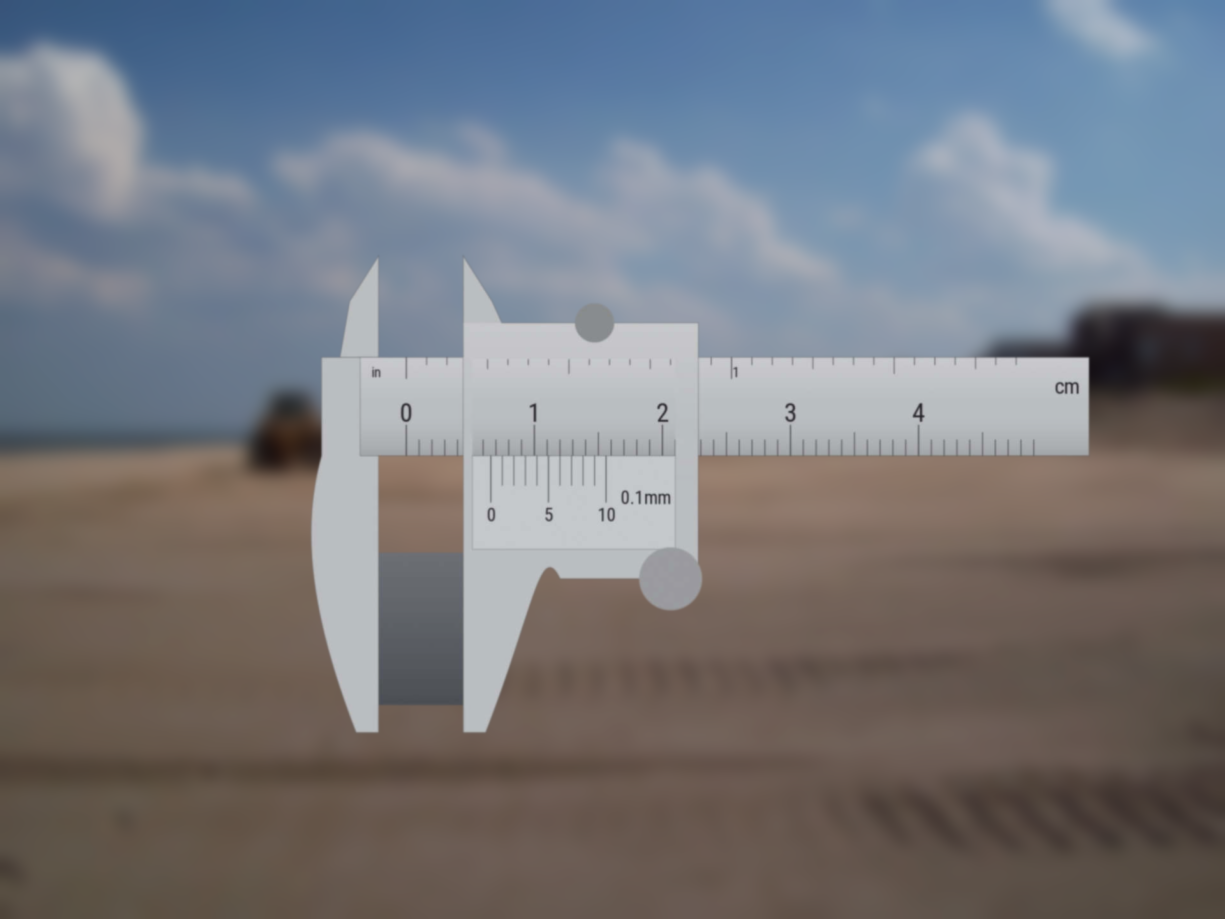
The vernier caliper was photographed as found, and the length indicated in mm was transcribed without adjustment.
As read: 6.6 mm
